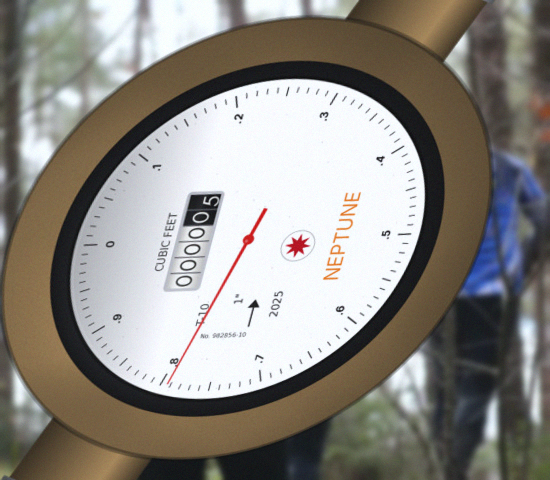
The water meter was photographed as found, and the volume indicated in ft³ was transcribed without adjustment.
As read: 4.79 ft³
